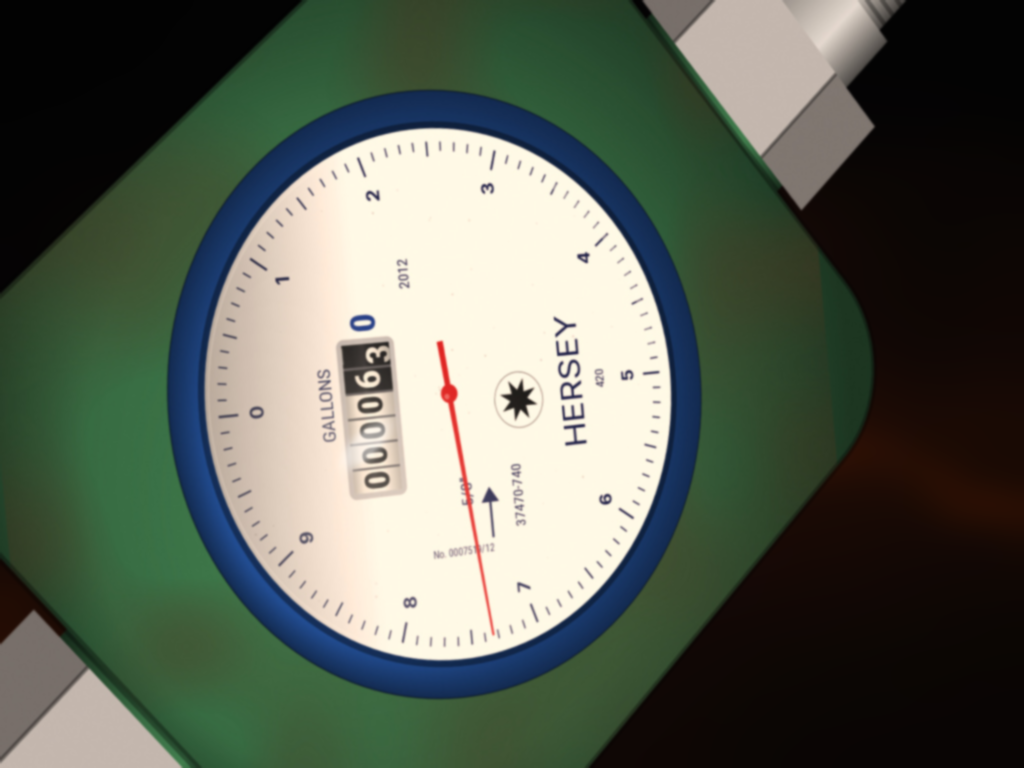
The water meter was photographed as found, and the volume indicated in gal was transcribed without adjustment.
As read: 627.3 gal
